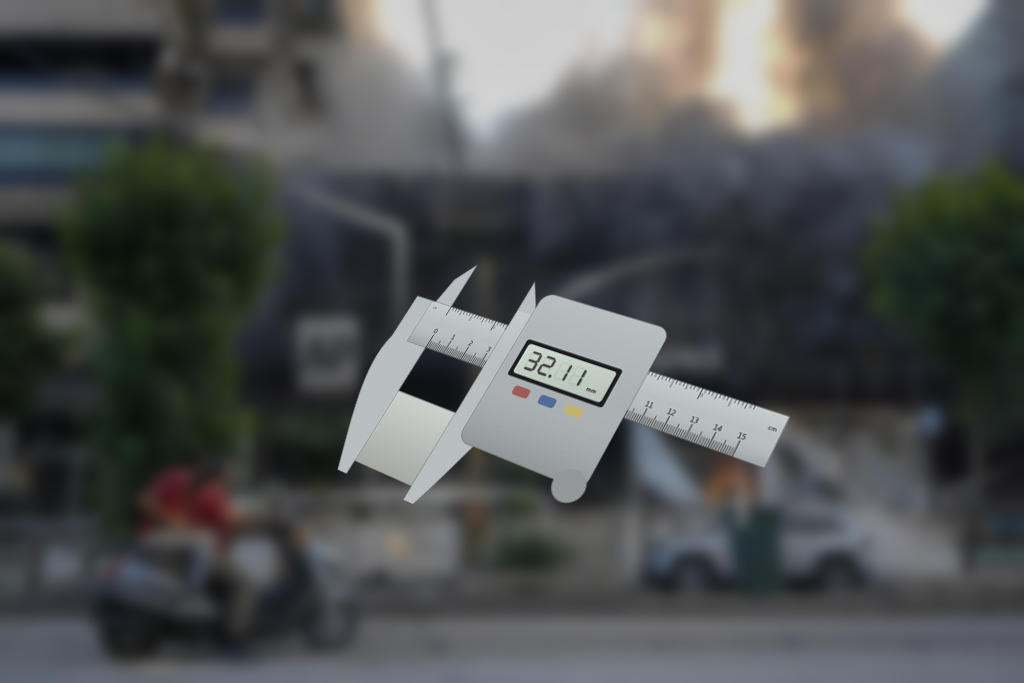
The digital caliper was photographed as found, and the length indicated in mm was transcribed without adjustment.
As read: 32.11 mm
